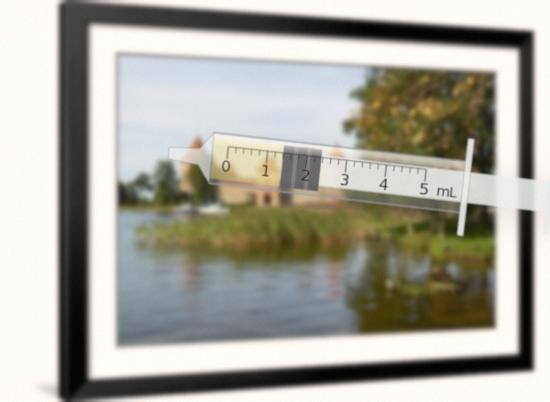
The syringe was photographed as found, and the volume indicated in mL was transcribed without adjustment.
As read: 1.4 mL
